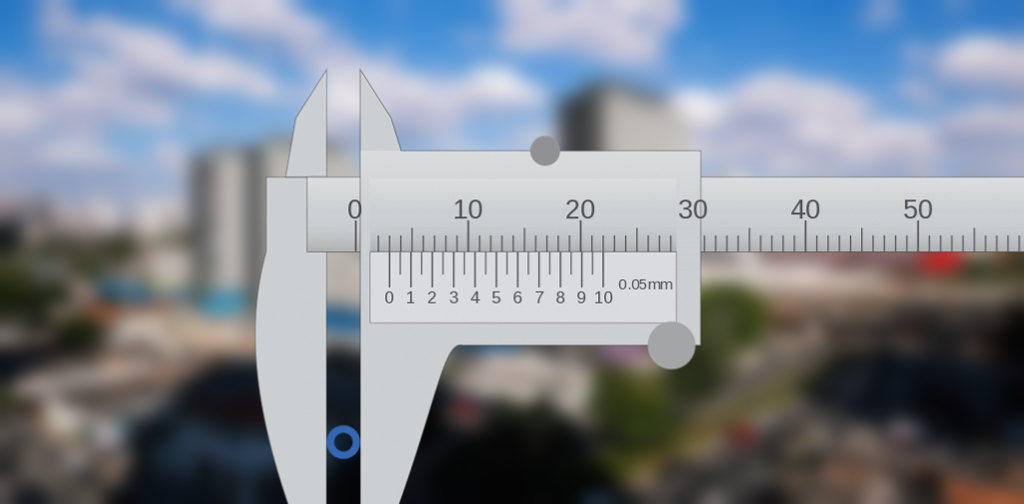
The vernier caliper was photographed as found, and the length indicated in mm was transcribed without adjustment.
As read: 3.0 mm
